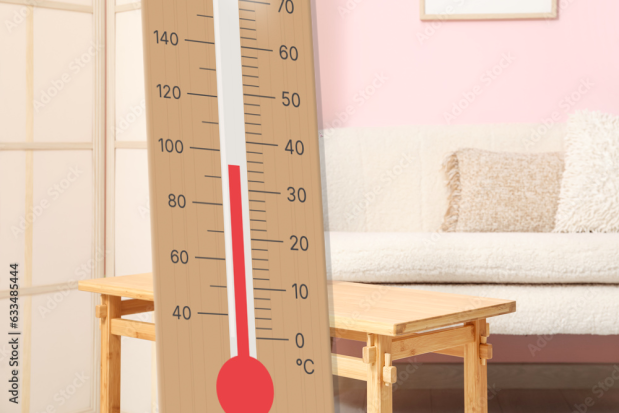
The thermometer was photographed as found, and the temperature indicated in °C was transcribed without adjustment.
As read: 35 °C
